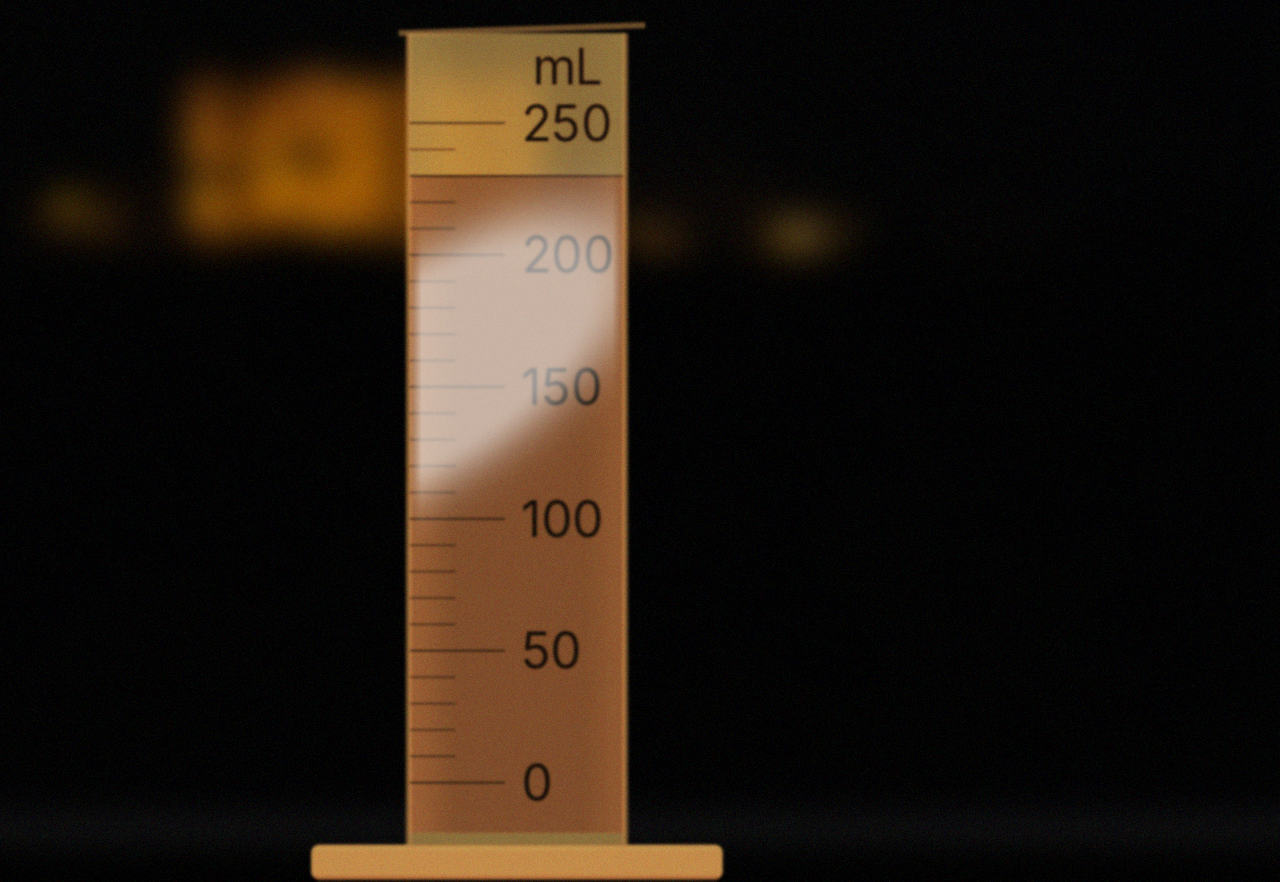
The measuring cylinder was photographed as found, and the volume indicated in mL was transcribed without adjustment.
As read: 230 mL
